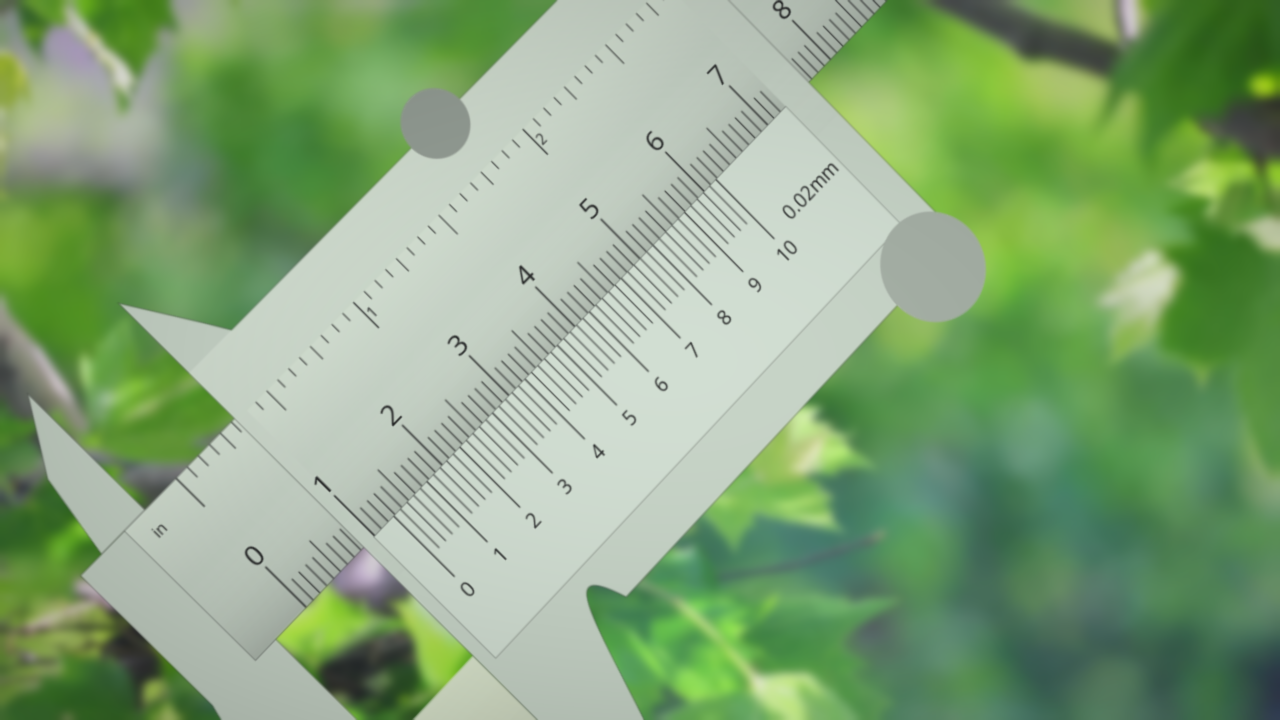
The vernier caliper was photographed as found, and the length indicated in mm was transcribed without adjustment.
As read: 12.8 mm
